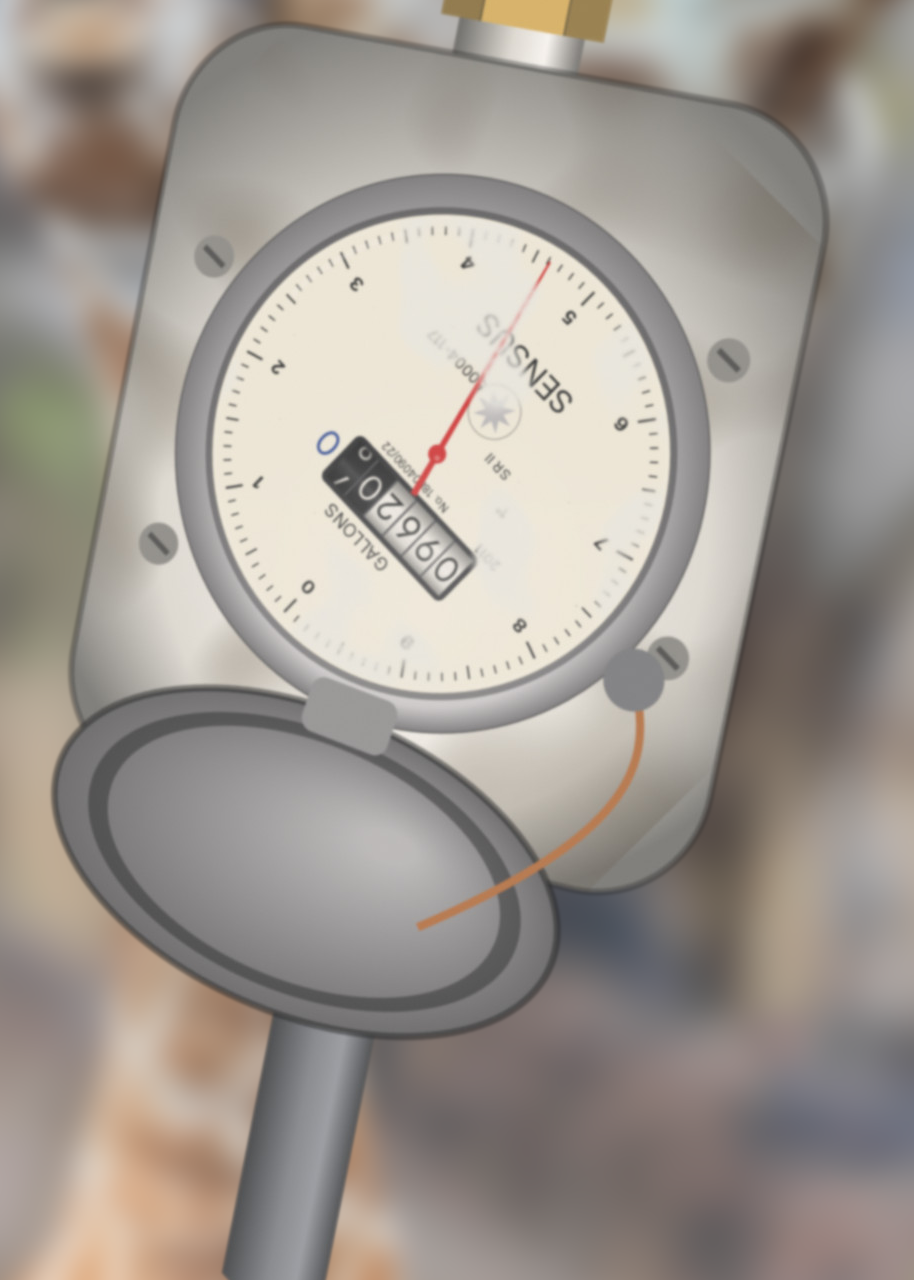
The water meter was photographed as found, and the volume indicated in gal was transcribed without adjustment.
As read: 962074.6 gal
